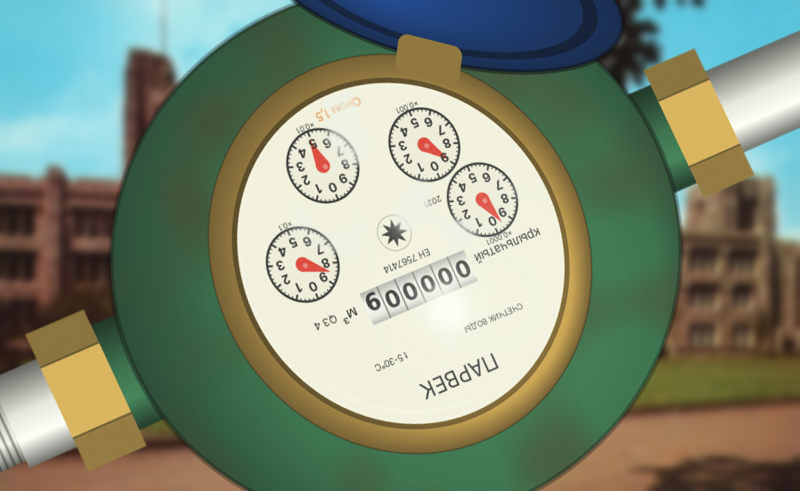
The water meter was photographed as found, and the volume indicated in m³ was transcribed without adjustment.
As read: 8.8489 m³
